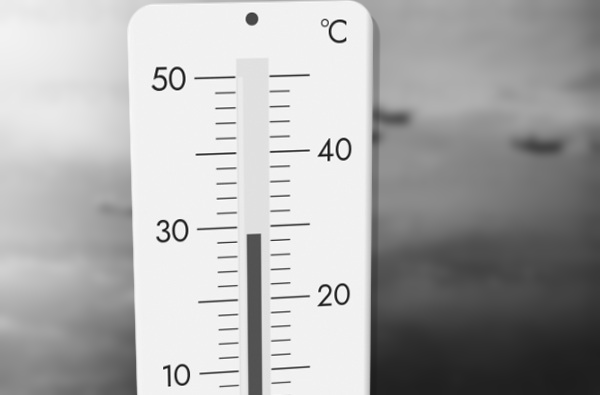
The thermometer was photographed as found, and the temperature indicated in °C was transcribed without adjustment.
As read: 29 °C
